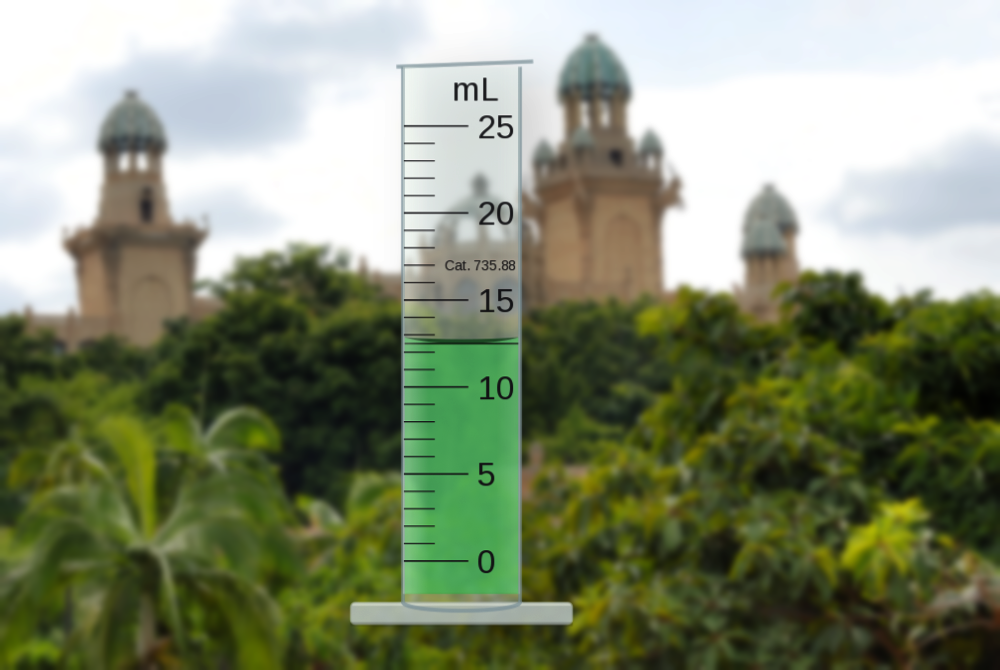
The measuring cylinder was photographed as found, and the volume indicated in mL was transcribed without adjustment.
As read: 12.5 mL
